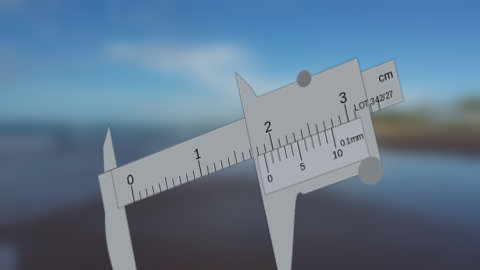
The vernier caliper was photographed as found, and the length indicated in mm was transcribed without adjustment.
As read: 18.8 mm
